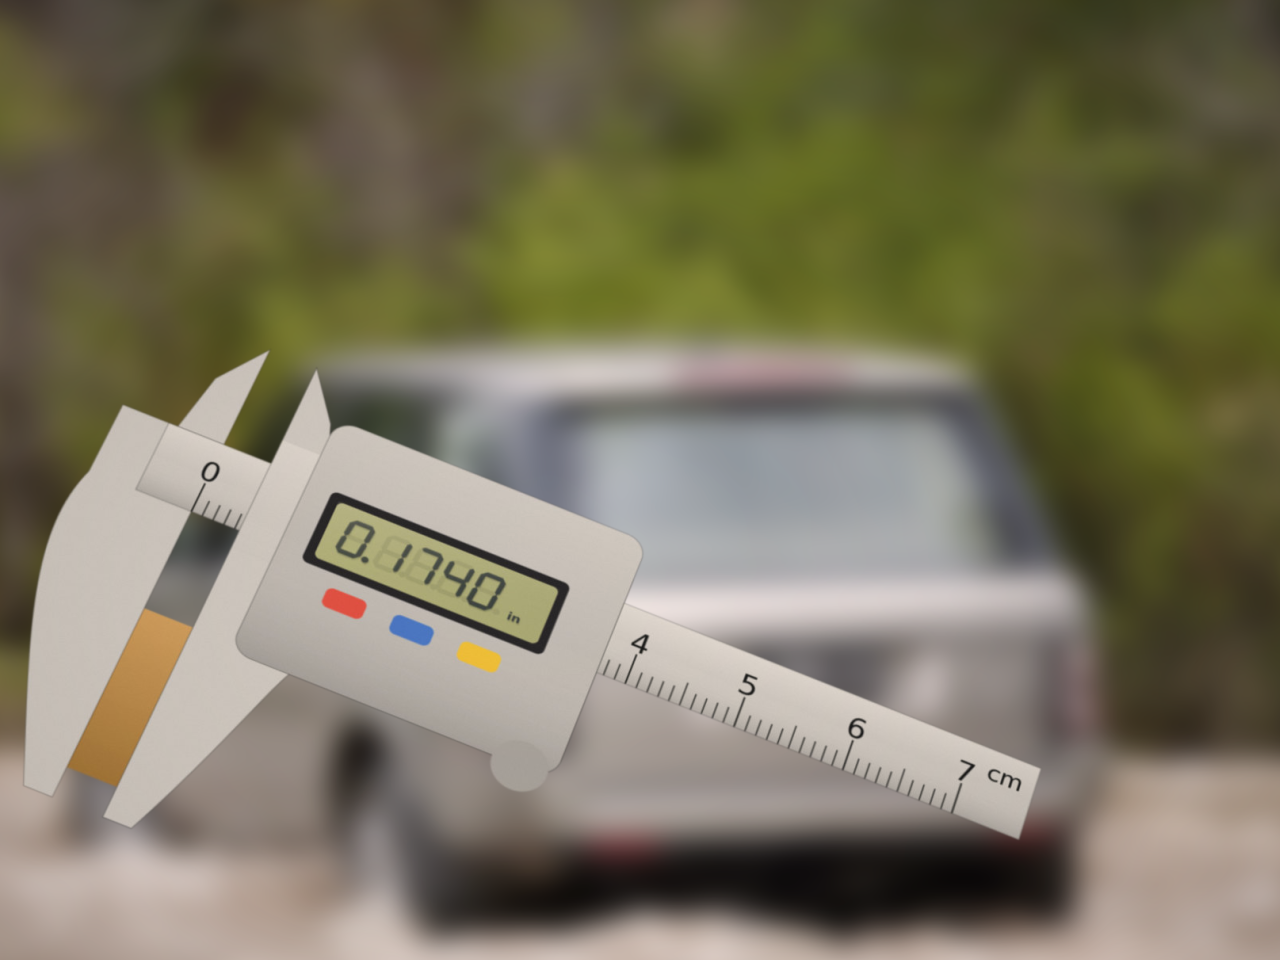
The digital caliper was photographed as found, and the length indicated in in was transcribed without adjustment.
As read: 0.1740 in
